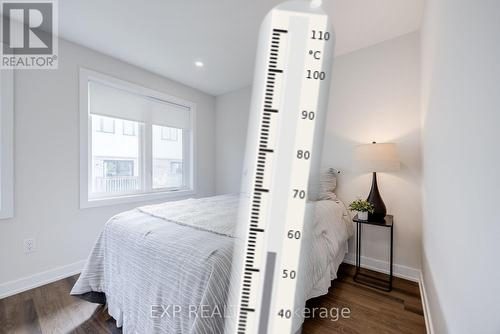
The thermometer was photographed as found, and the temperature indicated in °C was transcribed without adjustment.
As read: 55 °C
